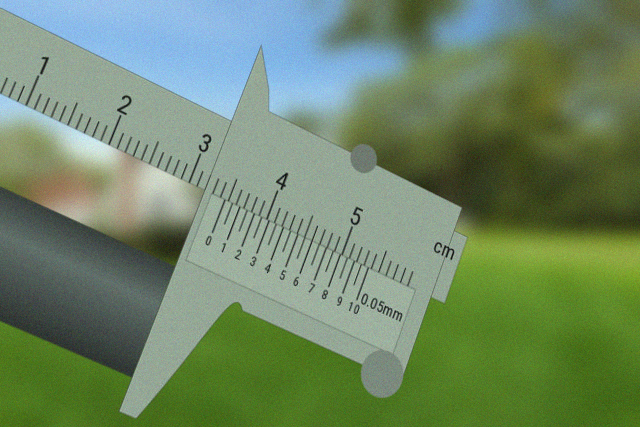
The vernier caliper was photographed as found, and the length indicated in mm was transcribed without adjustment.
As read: 34.6 mm
